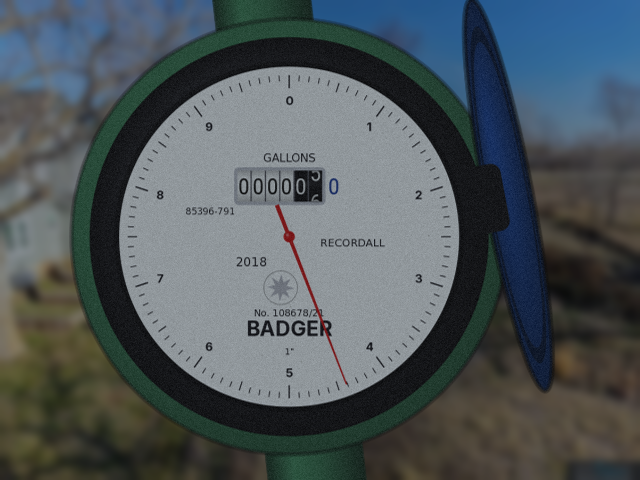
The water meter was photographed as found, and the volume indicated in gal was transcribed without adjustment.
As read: 54.4 gal
